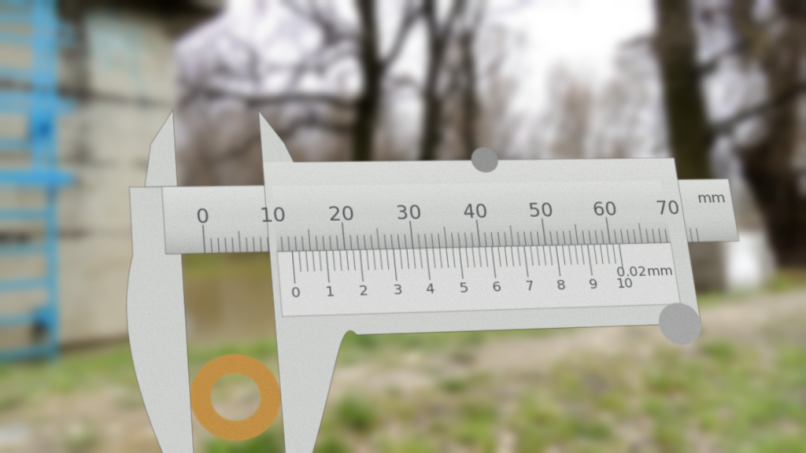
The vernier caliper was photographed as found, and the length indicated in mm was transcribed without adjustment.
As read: 12.4 mm
